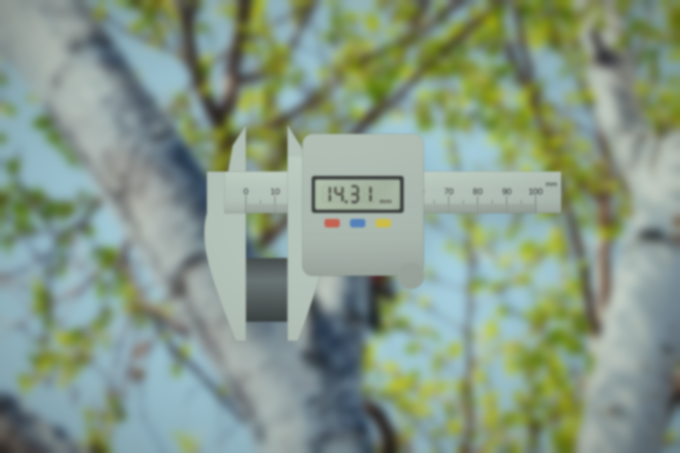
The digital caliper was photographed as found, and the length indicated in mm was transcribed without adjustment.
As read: 14.31 mm
